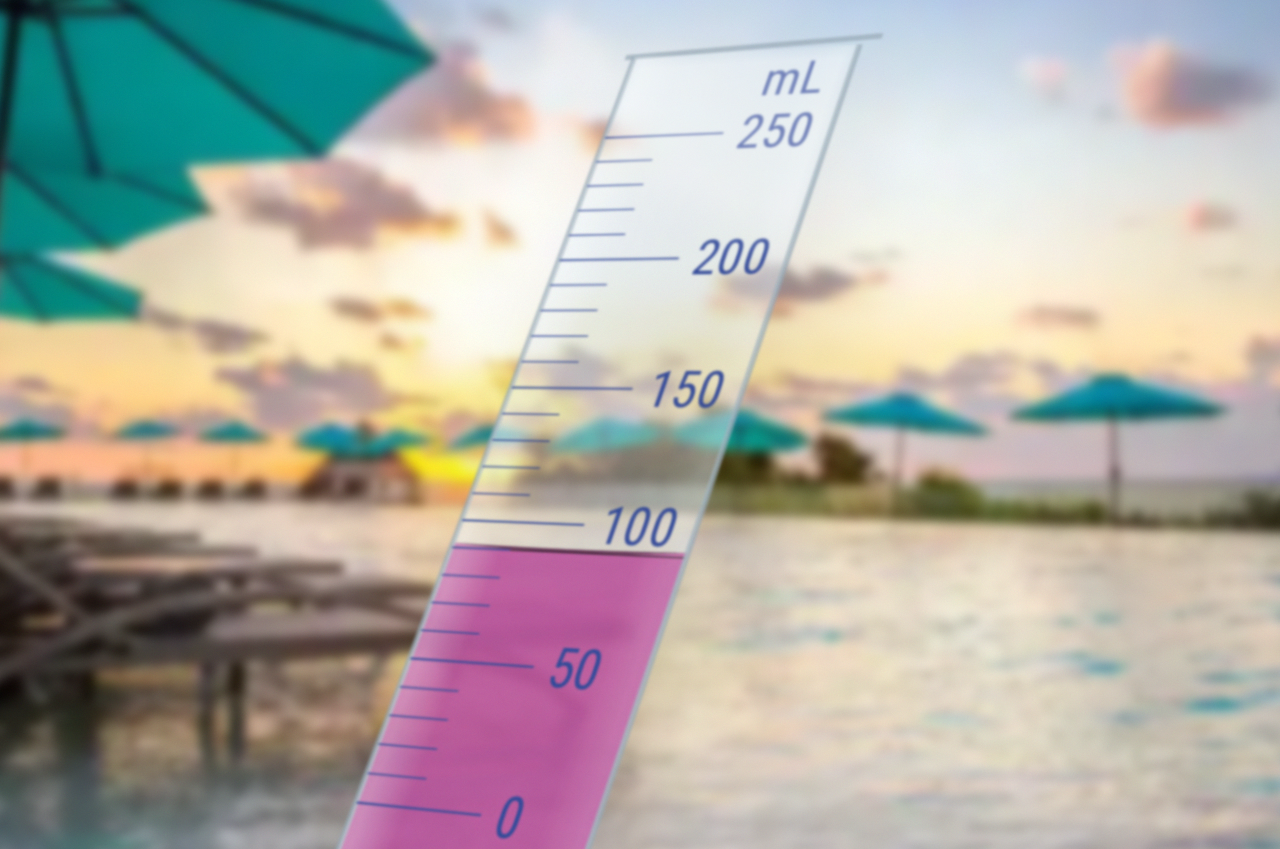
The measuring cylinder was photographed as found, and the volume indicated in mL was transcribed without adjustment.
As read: 90 mL
